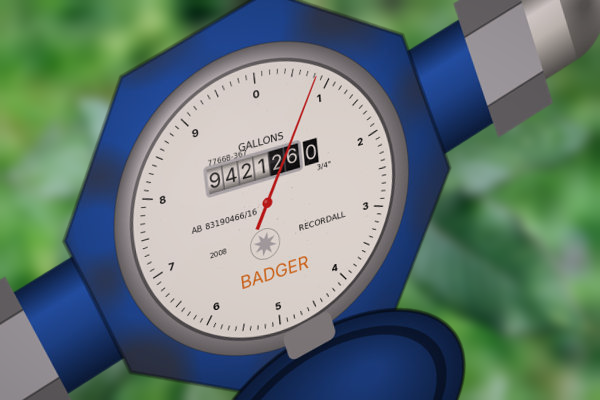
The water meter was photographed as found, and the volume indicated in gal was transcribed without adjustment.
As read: 9421260.8 gal
